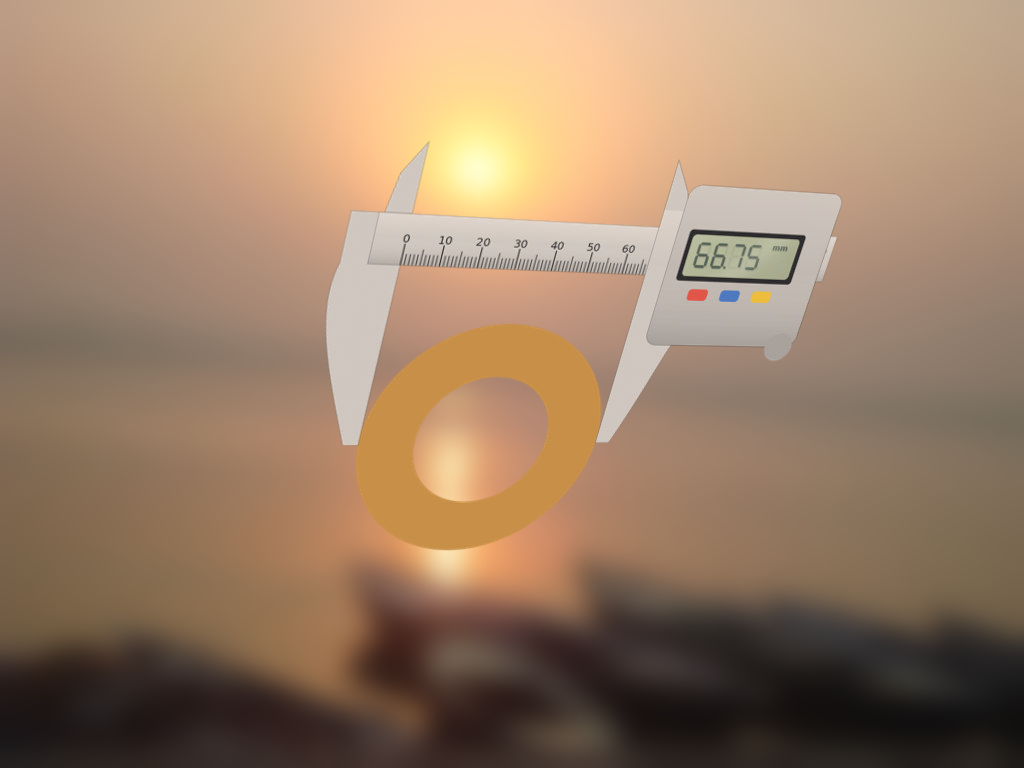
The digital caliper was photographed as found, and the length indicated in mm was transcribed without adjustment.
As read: 66.75 mm
